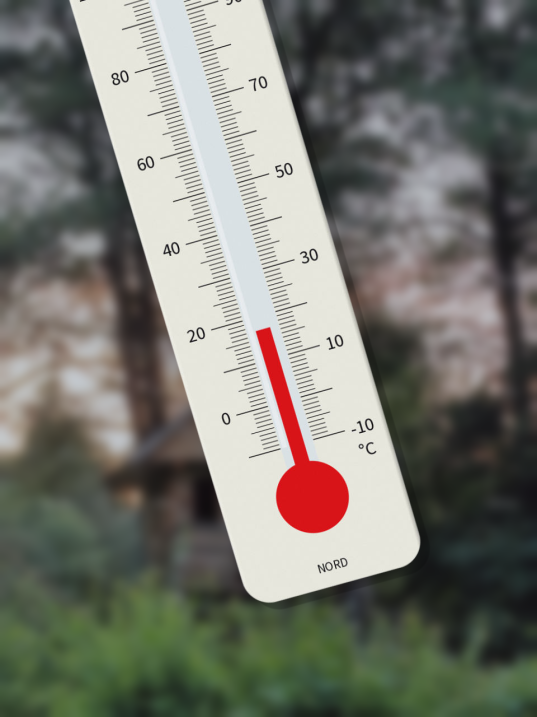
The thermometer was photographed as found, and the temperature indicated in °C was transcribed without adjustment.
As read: 17 °C
